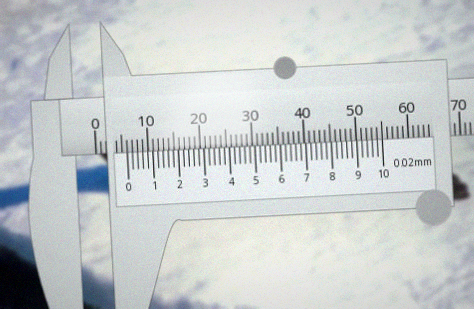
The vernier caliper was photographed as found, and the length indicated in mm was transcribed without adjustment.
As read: 6.0 mm
